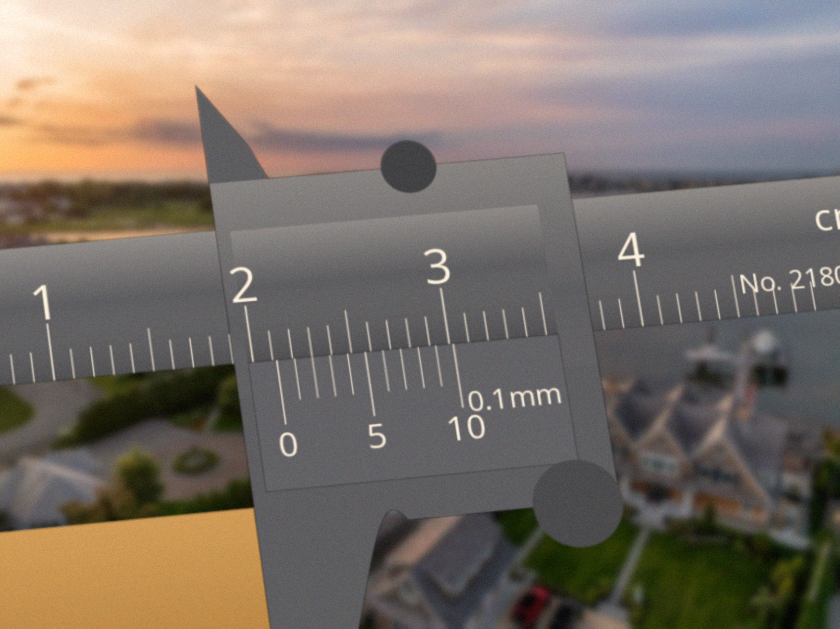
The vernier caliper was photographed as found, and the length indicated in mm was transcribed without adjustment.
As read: 21.2 mm
